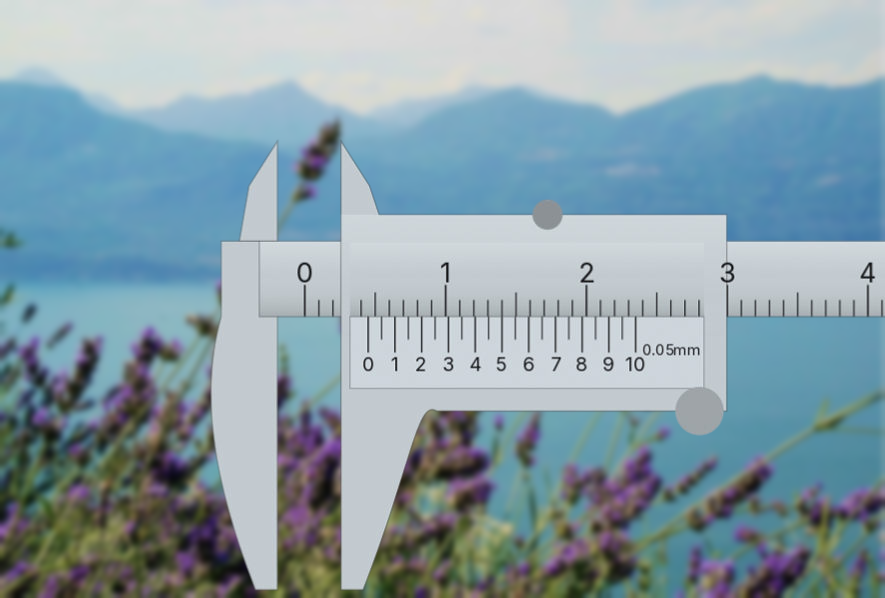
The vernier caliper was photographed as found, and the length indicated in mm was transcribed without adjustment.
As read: 4.5 mm
